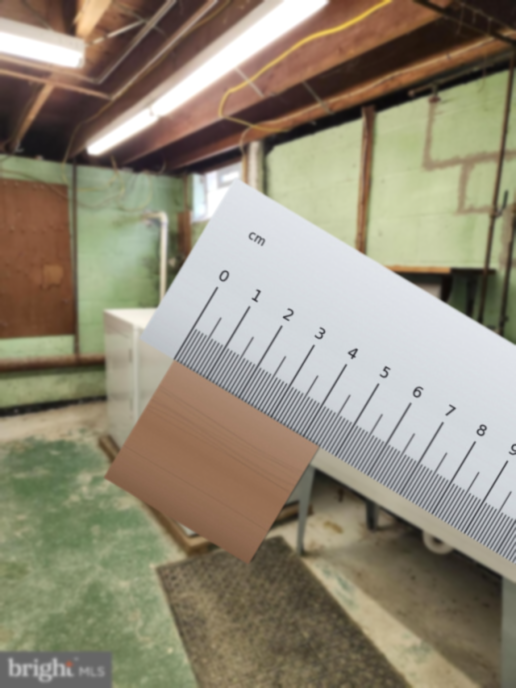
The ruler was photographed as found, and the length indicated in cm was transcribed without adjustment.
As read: 4.5 cm
